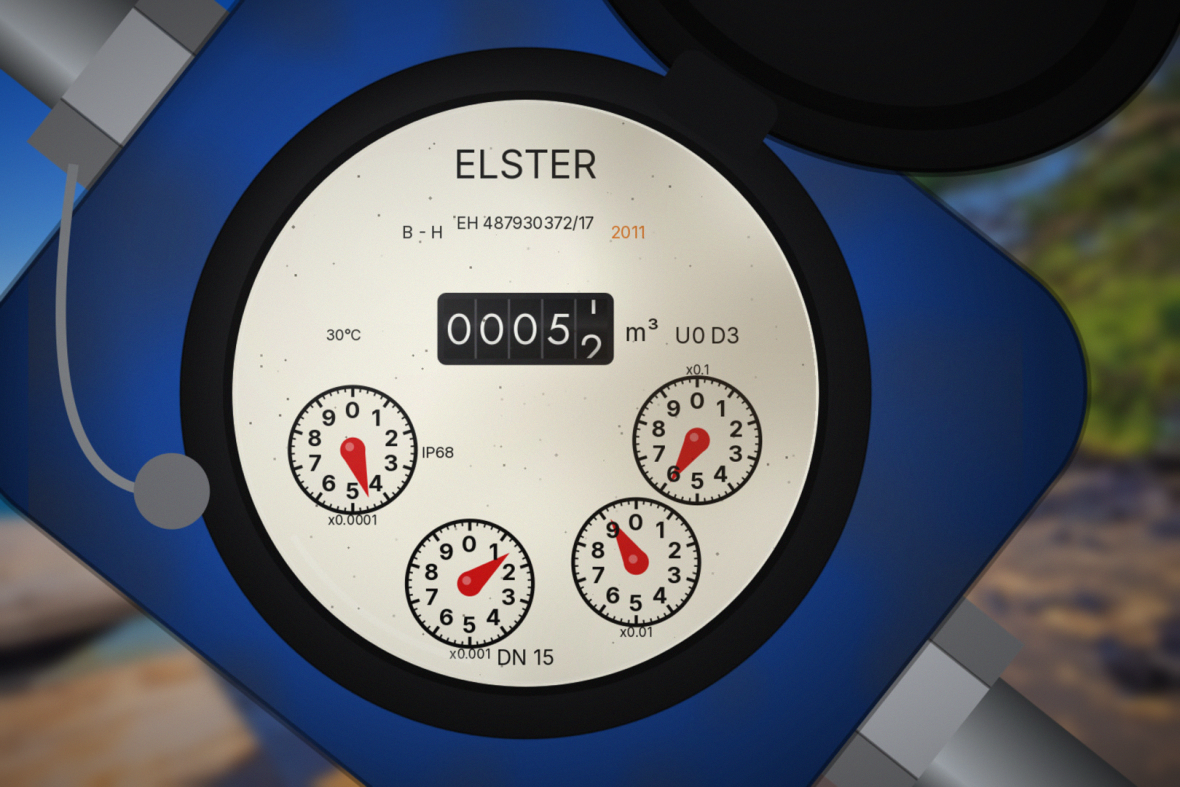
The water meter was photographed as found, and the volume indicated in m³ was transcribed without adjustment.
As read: 51.5914 m³
